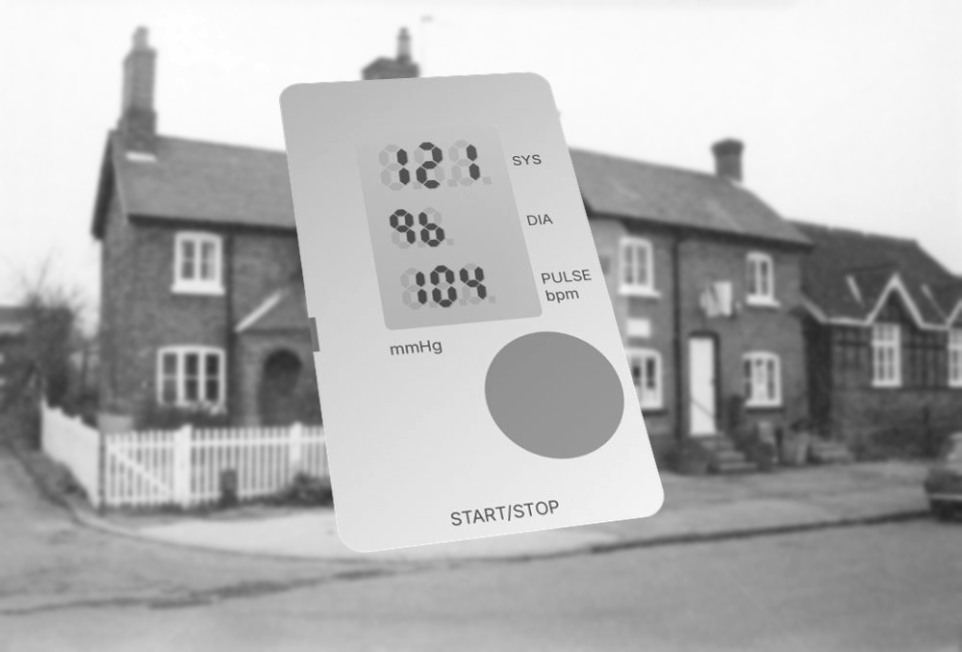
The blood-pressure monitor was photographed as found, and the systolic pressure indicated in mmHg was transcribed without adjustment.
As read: 121 mmHg
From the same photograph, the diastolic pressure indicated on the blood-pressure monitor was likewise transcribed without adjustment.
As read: 96 mmHg
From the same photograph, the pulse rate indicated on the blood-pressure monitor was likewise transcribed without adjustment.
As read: 104 bpm
